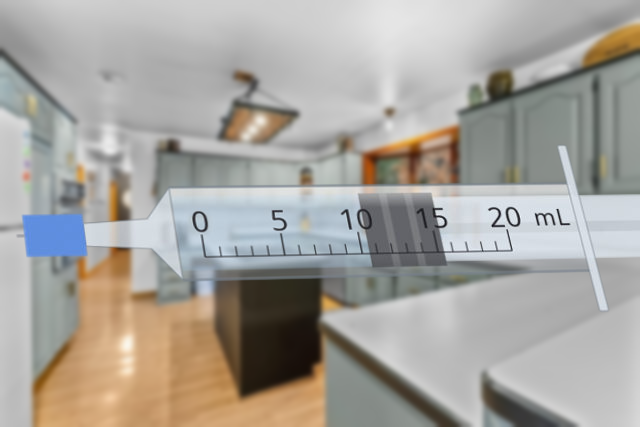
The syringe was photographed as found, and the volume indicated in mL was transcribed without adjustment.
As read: 10.5 mL
